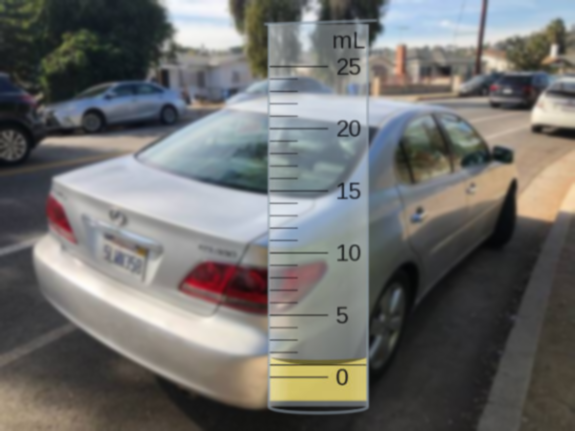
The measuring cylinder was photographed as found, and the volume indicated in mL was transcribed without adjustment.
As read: 1 mL
